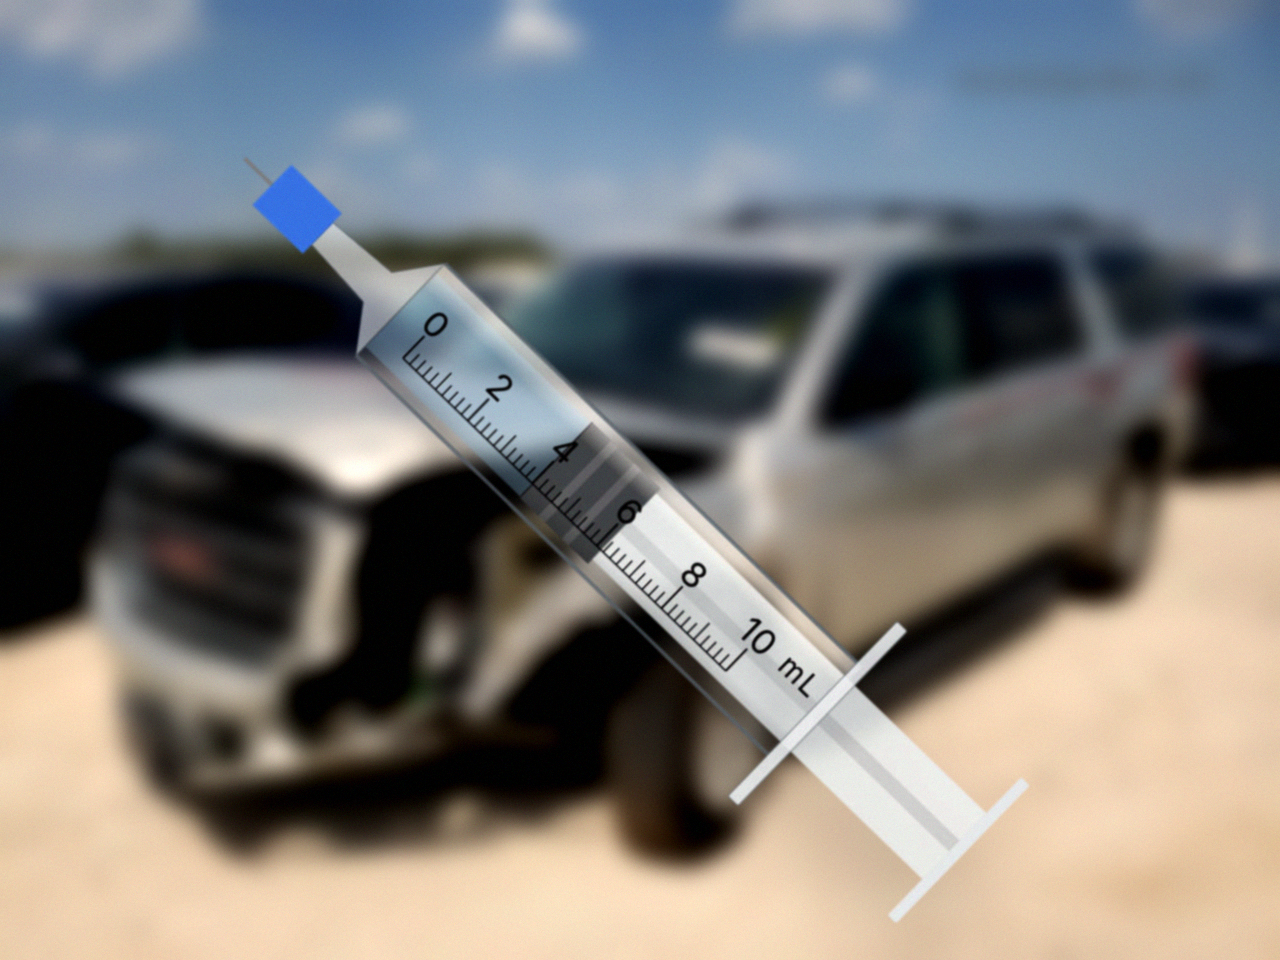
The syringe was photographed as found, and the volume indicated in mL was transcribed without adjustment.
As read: 4 mL
